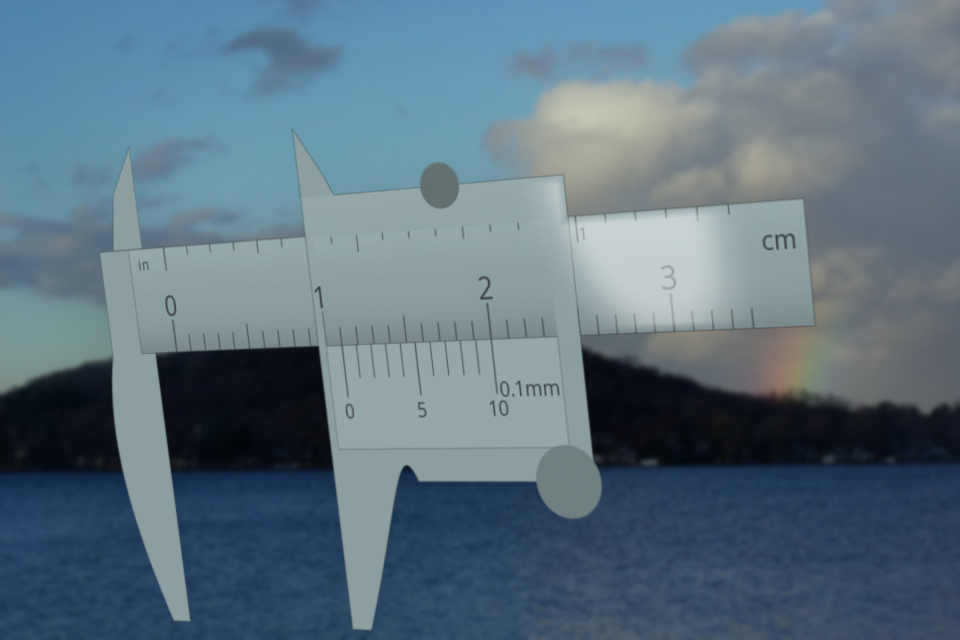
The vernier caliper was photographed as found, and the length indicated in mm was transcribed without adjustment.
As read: 11.0 mm
